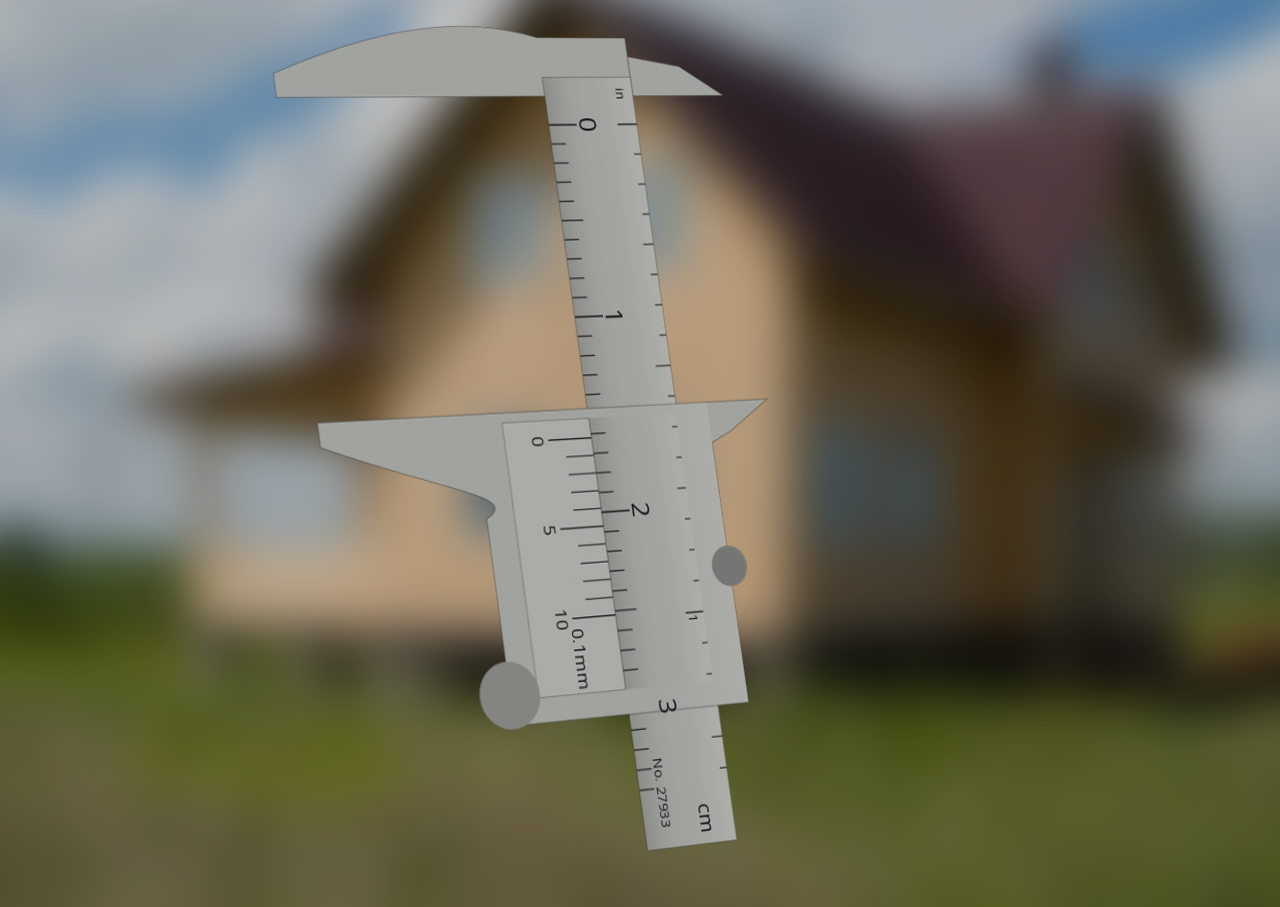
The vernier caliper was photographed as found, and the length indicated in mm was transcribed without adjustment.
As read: 16.2 mm
